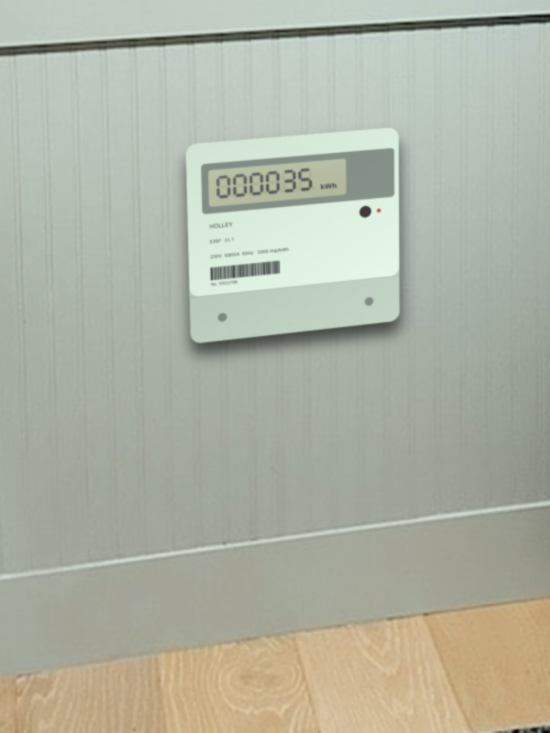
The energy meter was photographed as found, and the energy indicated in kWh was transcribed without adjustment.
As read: 35 kWh
